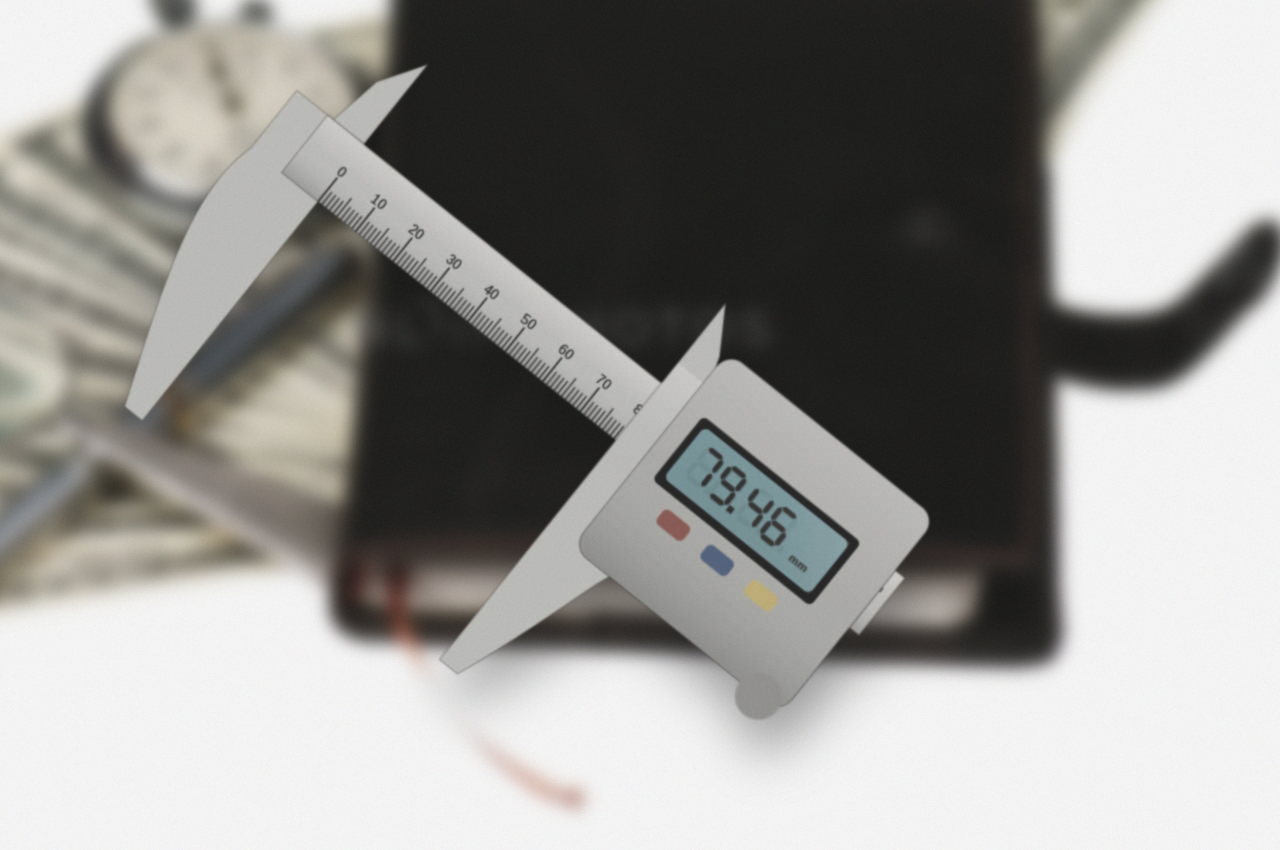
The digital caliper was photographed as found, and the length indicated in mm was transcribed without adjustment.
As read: 79.46 mm
